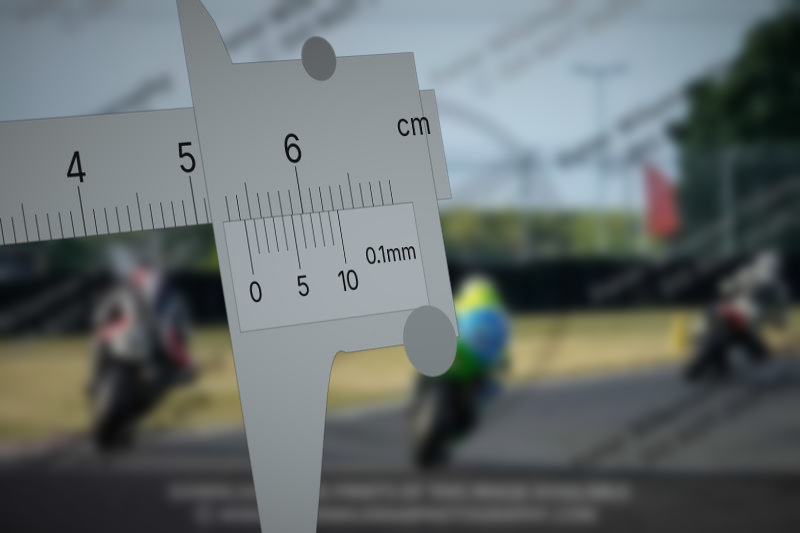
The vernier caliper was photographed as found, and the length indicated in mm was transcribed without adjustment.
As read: 54.4 mm
